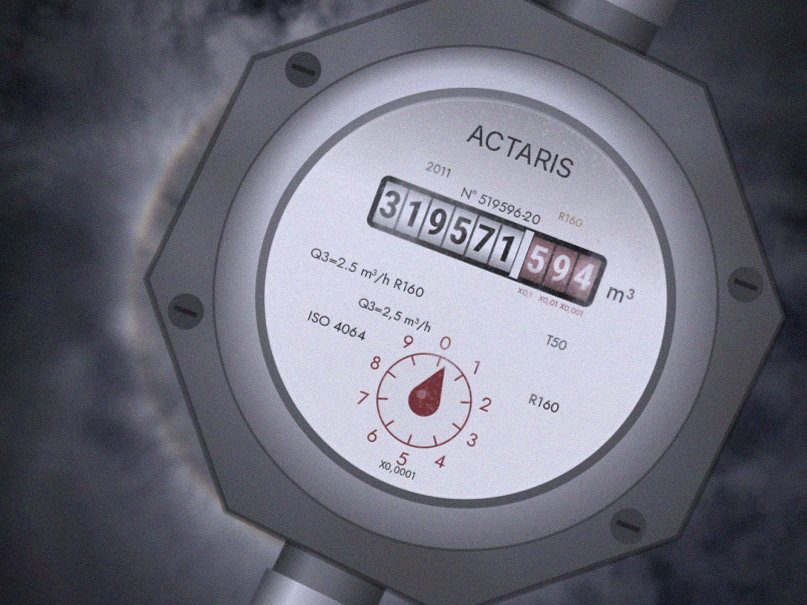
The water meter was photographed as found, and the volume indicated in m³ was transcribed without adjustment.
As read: 319571.5940 m³
